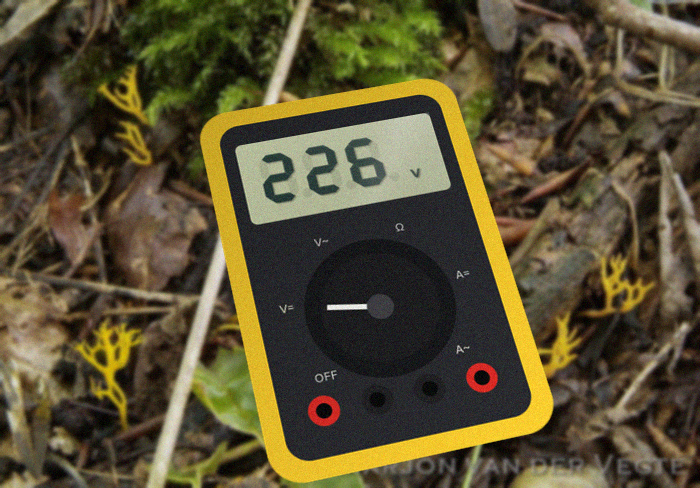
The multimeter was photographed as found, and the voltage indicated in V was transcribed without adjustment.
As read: 226 V
